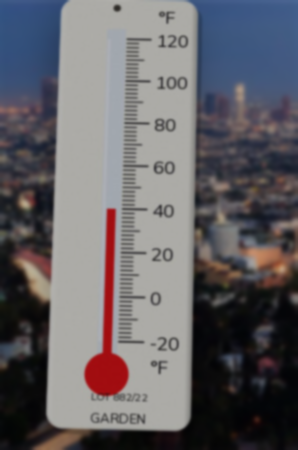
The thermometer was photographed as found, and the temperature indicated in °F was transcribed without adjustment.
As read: 40 °F
